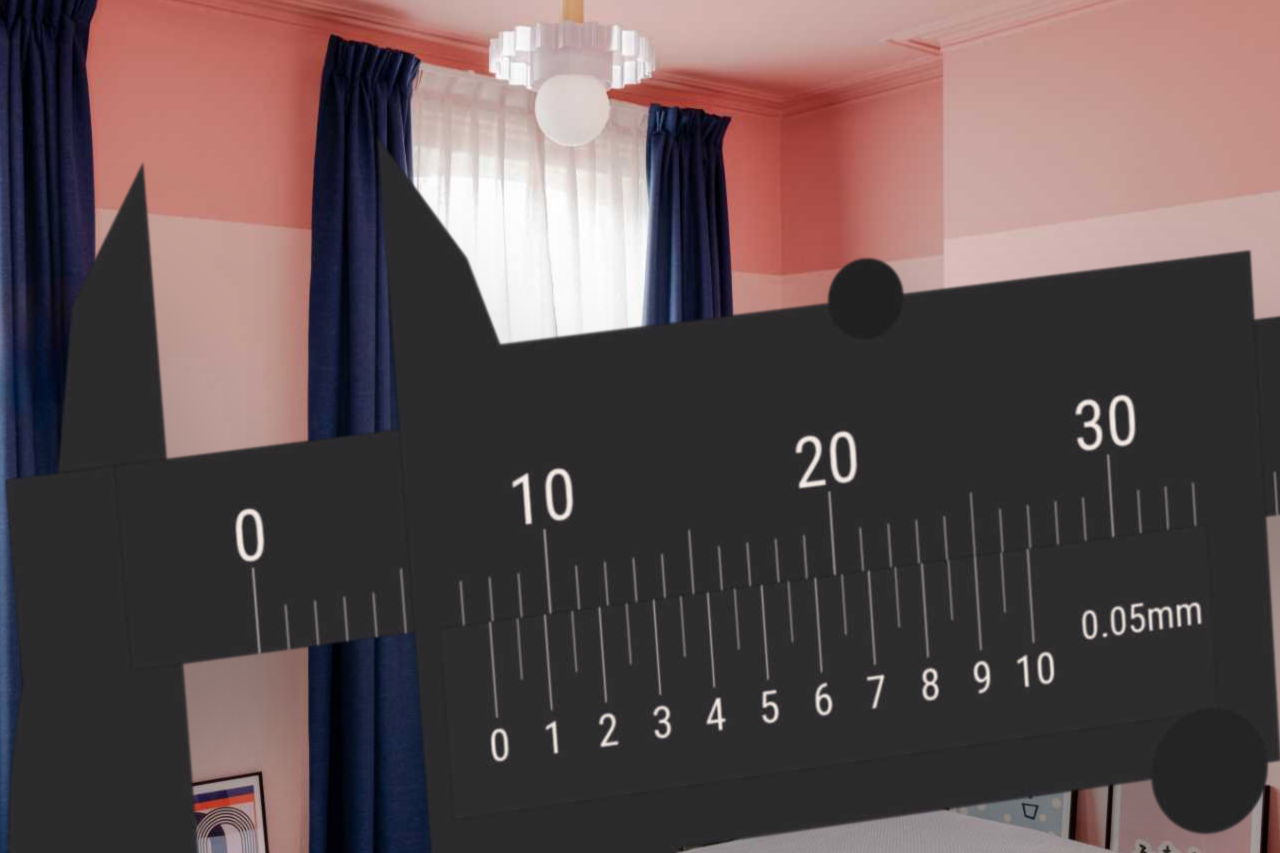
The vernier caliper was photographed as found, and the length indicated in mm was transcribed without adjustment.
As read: 7.9 mm
